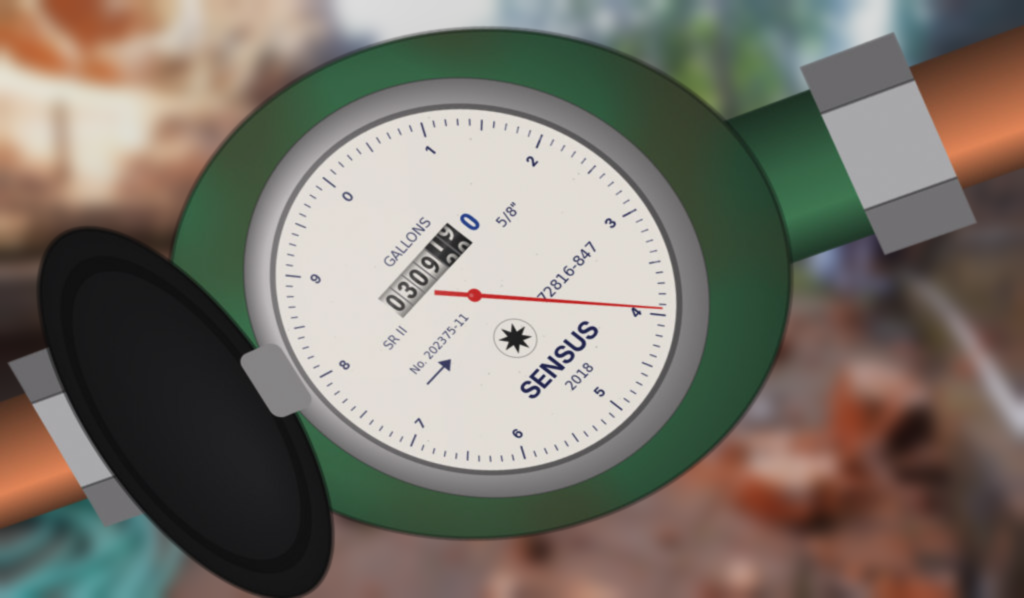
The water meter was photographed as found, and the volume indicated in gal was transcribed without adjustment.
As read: 309193.9 gal
